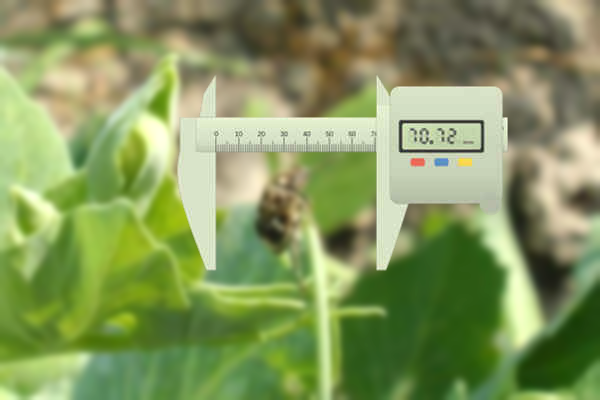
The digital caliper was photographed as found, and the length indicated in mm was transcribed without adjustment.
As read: 70.72 mm
